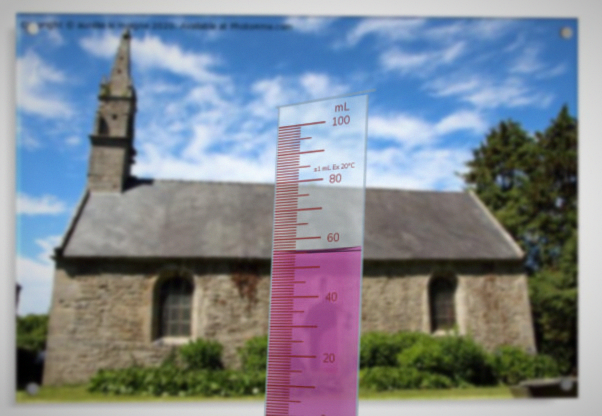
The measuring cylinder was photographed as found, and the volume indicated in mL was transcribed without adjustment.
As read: 55 mL
